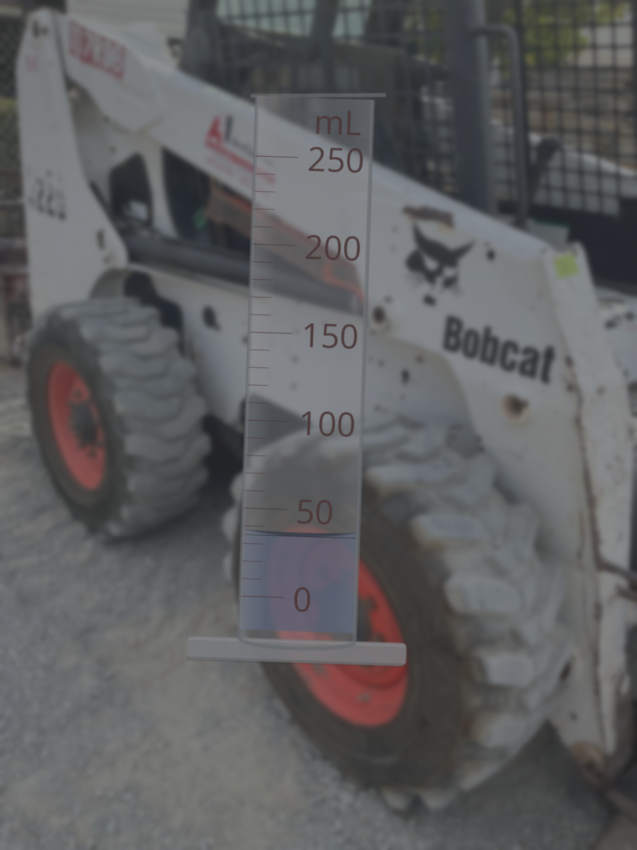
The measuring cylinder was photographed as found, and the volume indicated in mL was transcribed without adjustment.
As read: 35 mL
